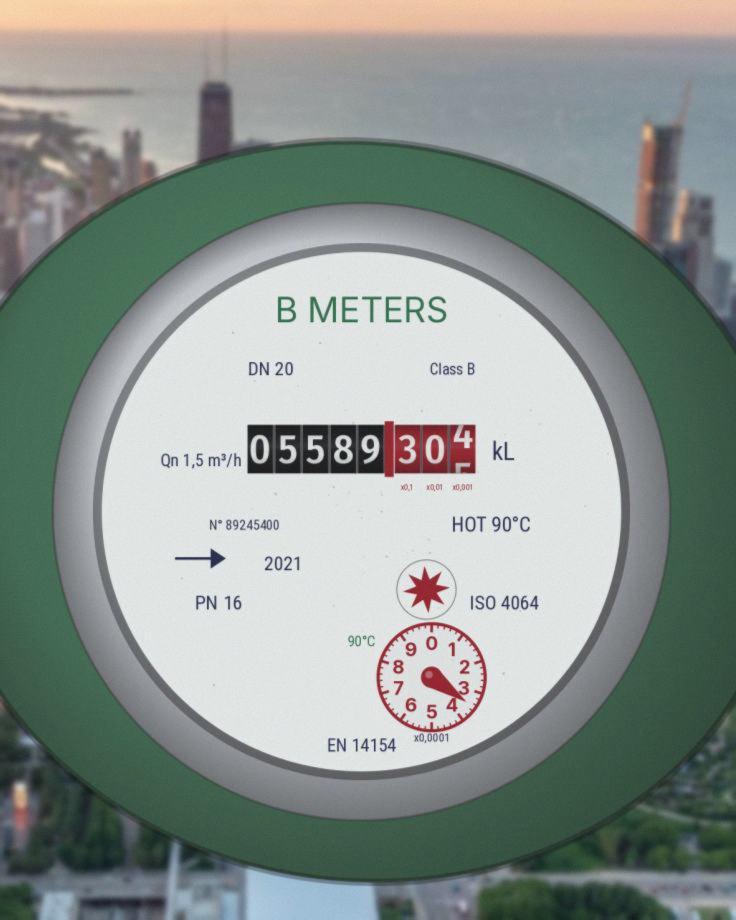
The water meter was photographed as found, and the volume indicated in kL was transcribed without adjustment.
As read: 5589.3043 kL
